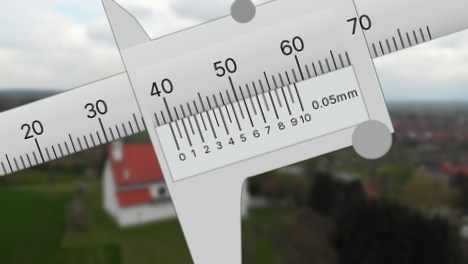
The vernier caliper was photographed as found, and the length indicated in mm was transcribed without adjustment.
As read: 39.6 mm
